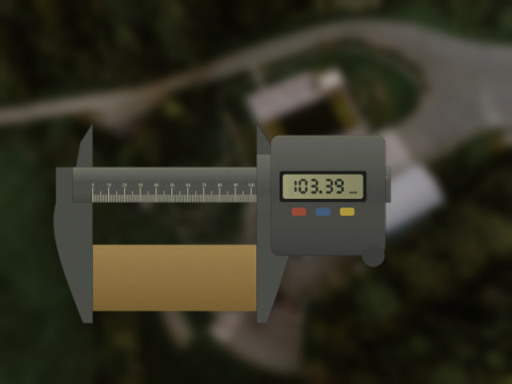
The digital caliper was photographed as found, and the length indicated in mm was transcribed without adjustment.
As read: 103.39 mm
